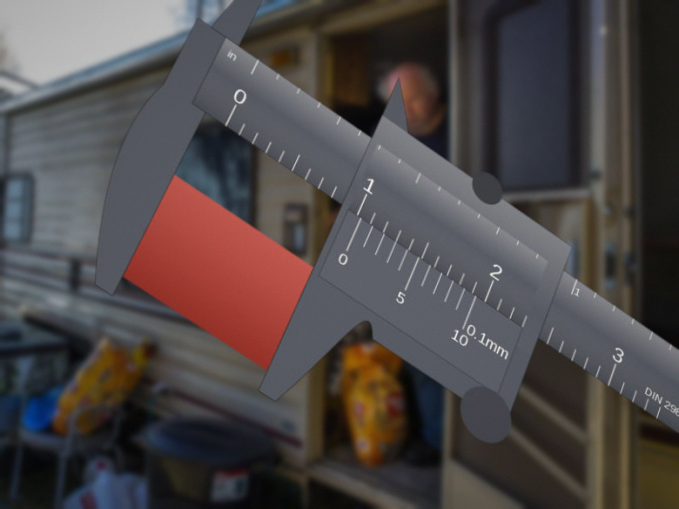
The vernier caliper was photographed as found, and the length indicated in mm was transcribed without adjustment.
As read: 10.3 mm
